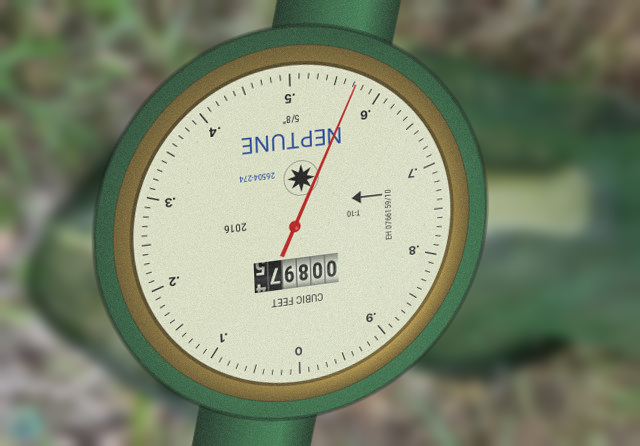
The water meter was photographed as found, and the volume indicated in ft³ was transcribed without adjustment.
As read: 8974.57 ft³
